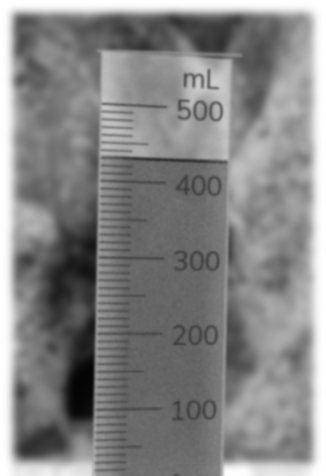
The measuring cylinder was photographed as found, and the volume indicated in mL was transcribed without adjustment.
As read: 430 mL
